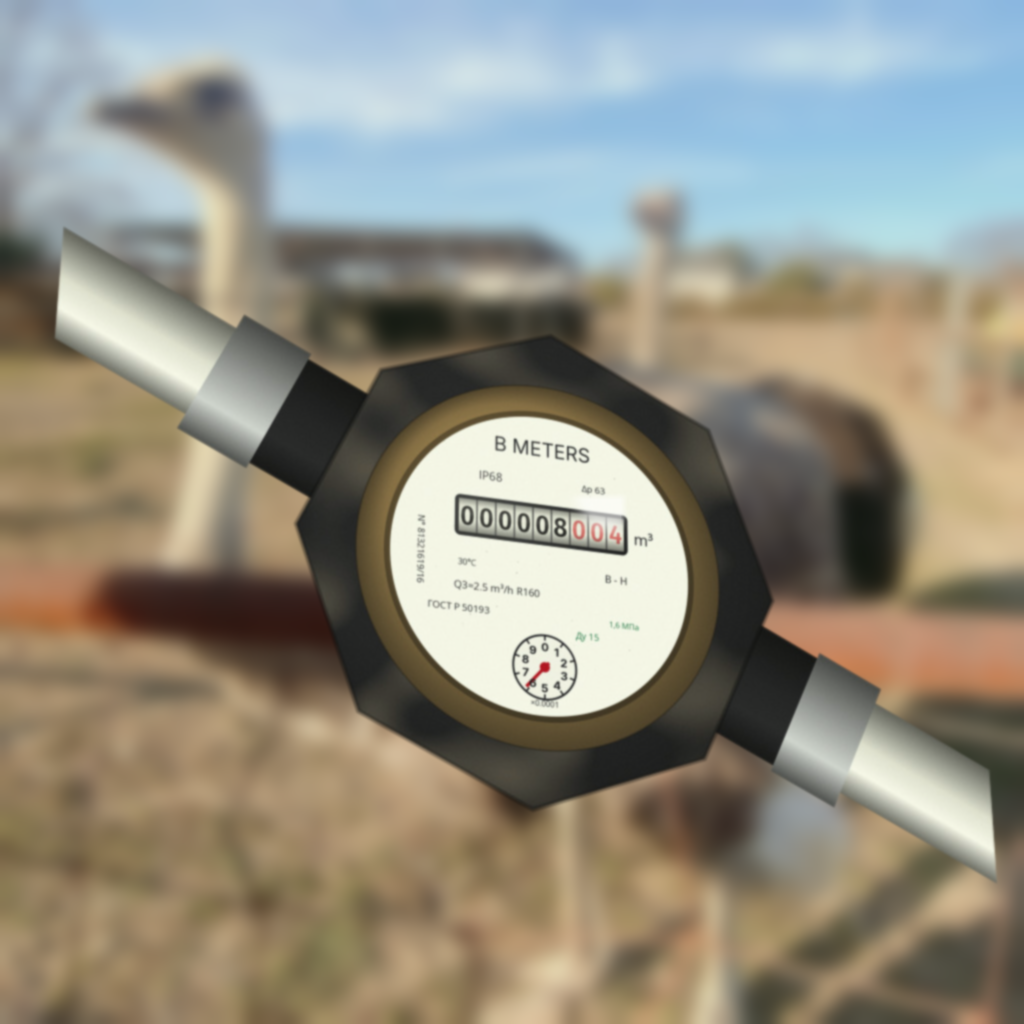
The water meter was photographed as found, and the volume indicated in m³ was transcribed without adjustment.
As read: 8.0046 m³
